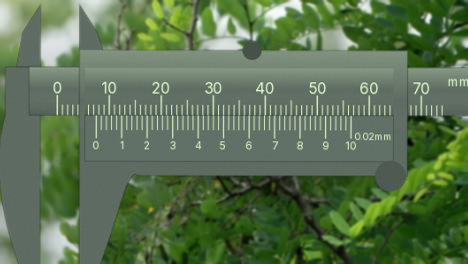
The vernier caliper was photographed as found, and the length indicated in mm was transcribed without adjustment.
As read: 7.5 mm
